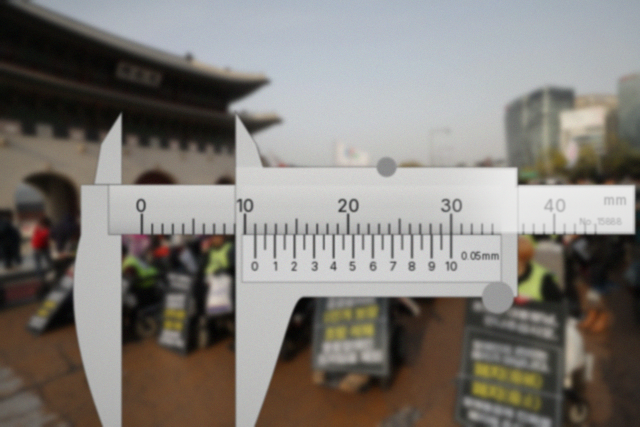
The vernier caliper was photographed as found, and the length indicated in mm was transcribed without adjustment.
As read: 11.0 mm
